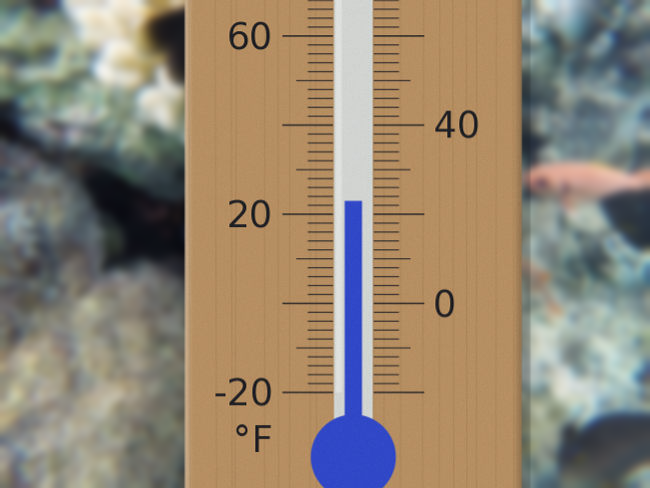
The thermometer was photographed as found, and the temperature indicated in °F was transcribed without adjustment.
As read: 23 °F
